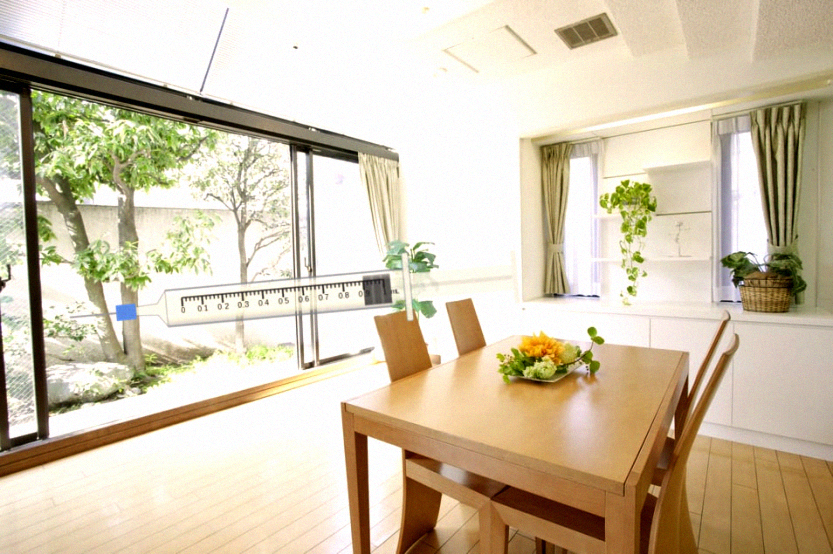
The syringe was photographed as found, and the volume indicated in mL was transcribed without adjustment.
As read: 0.9 mL
